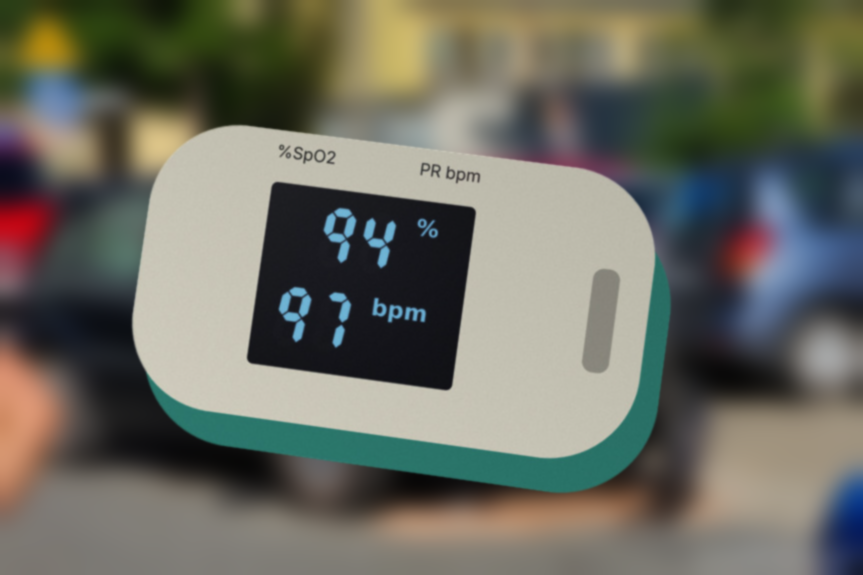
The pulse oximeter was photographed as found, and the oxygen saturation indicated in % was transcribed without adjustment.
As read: 94 %
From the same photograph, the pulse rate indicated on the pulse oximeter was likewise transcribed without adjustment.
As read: 97 bpm
